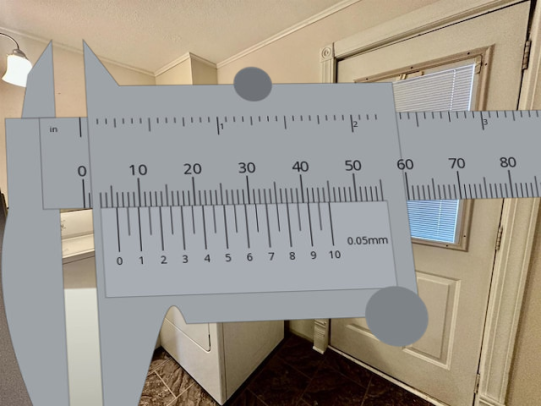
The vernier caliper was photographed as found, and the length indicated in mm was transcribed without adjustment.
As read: 5.8 mm
